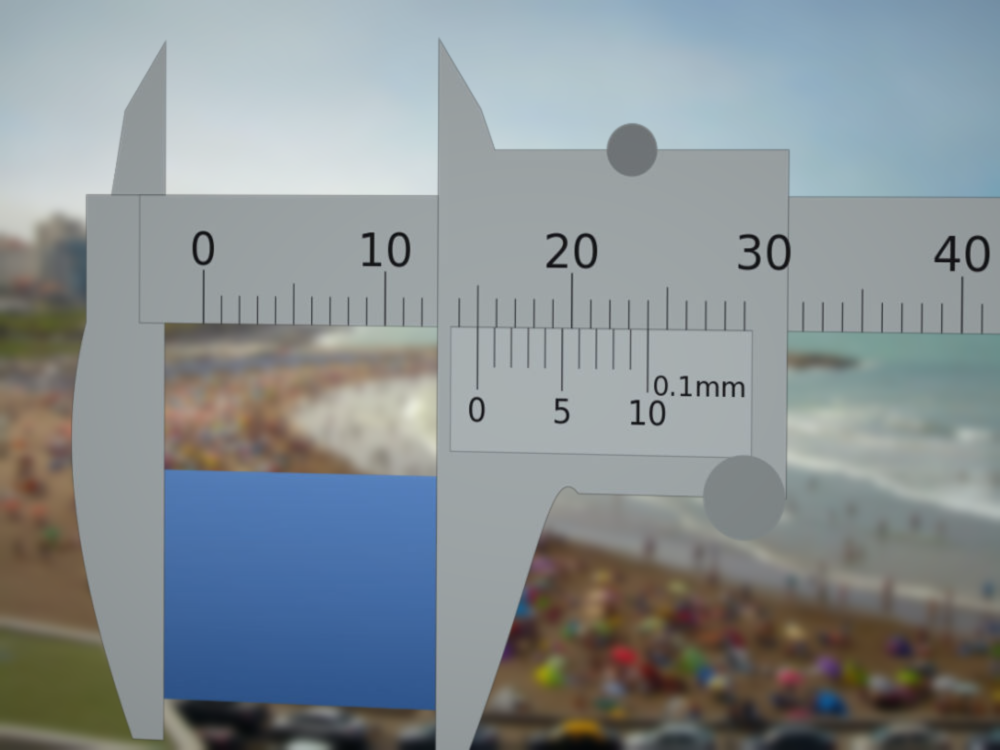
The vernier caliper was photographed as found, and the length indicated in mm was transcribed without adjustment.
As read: 15.0 mm
